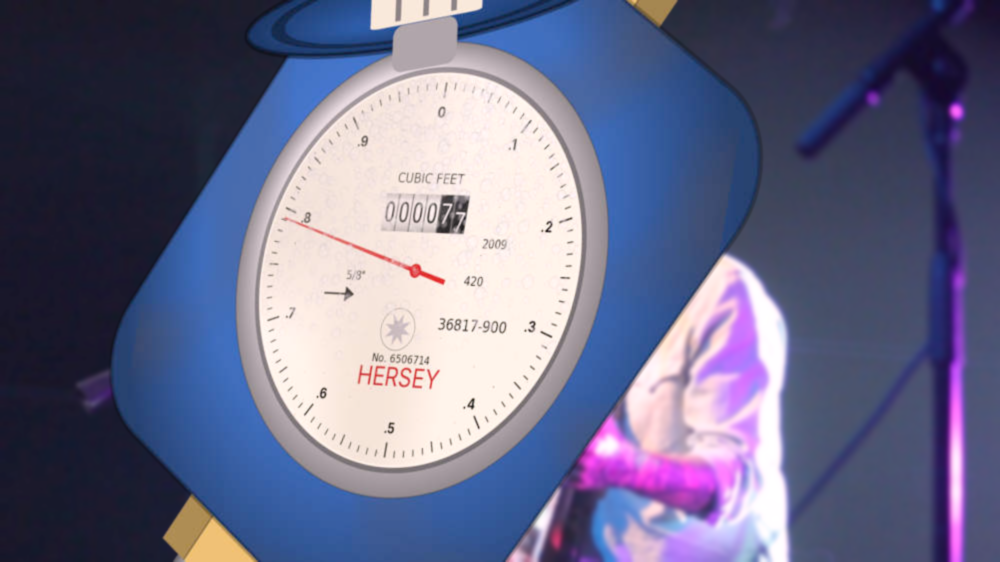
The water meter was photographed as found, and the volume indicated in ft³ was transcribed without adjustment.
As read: 76.79 ft³
